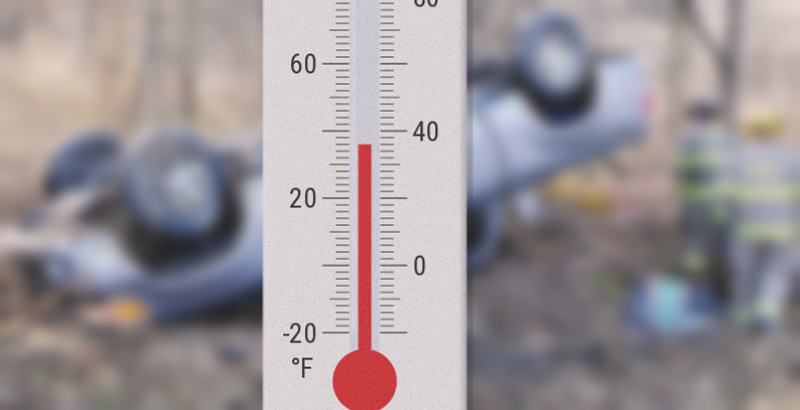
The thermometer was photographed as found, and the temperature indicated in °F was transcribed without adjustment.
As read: 36 °F
